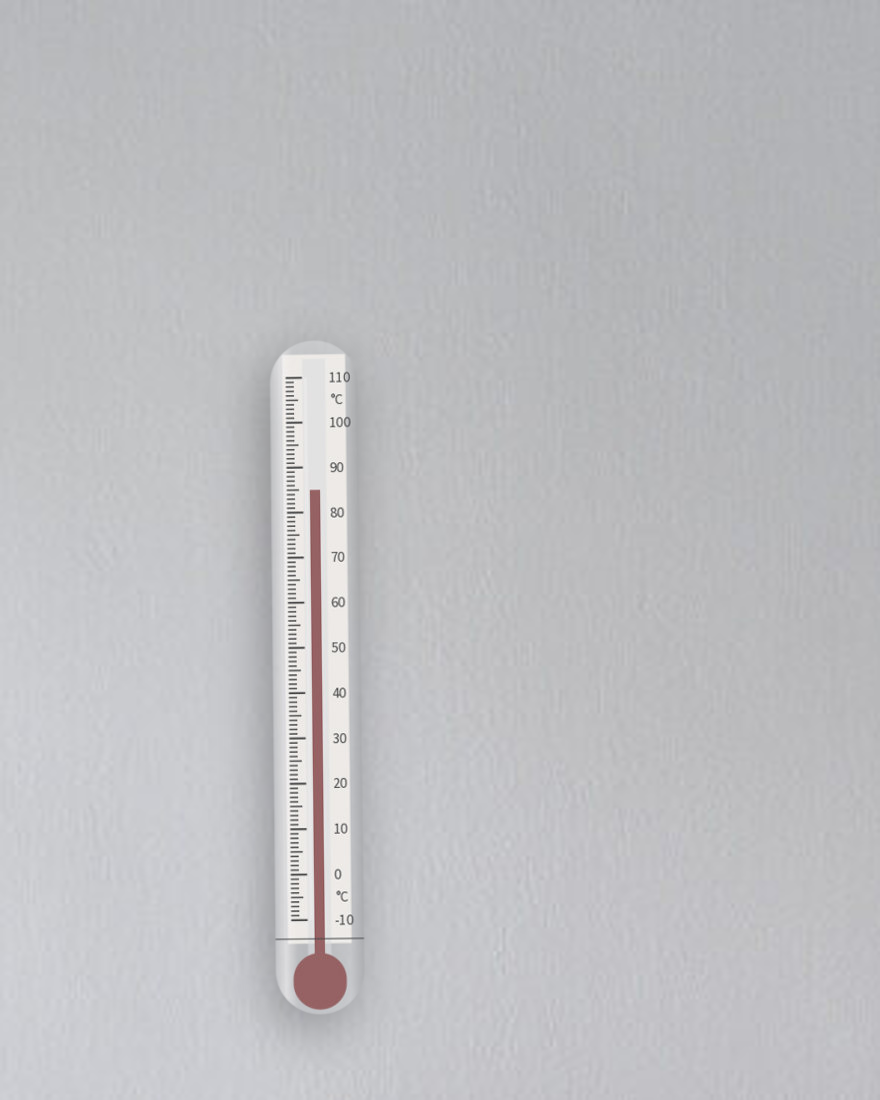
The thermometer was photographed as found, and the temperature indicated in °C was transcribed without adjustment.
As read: 85 °C
